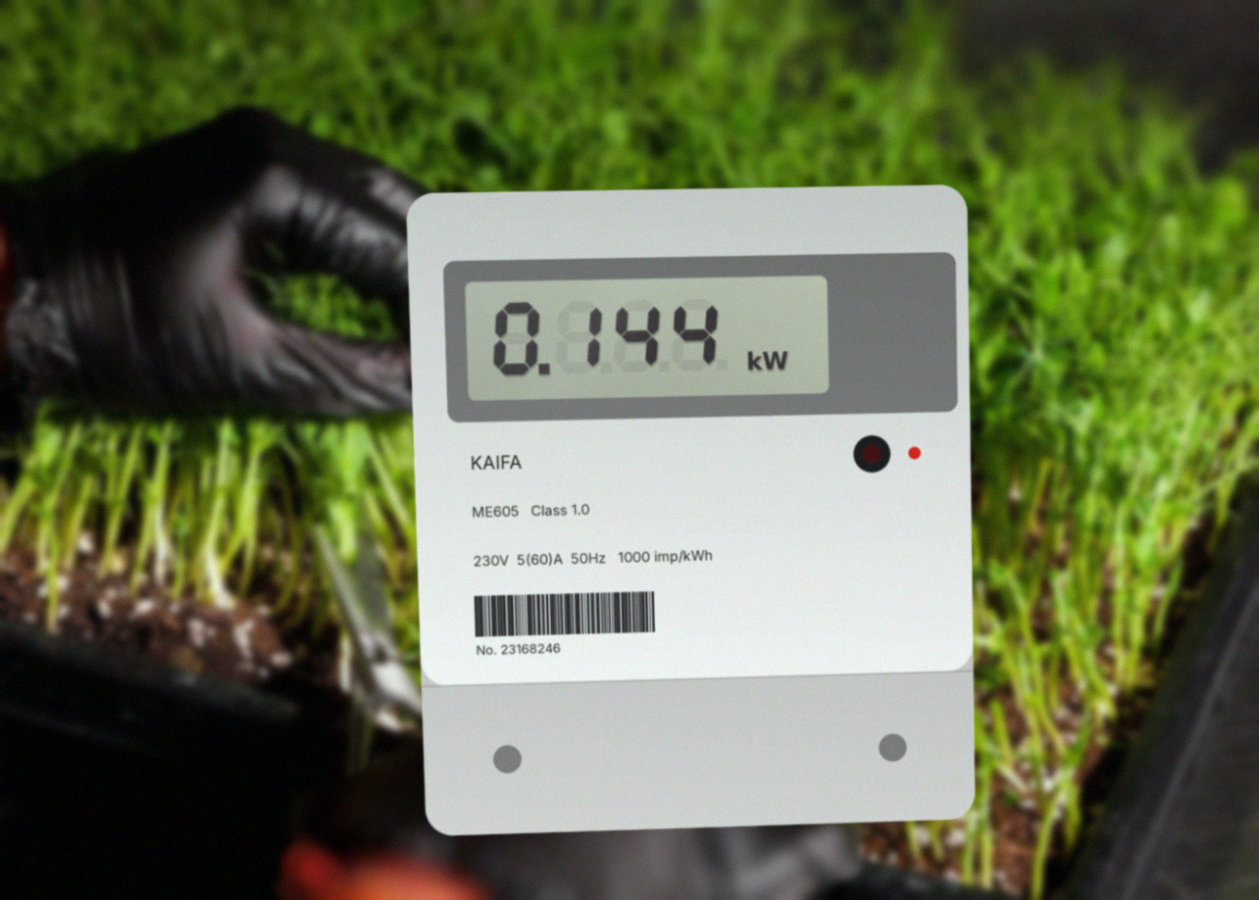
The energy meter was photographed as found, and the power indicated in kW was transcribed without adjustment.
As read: 0.144 kW
